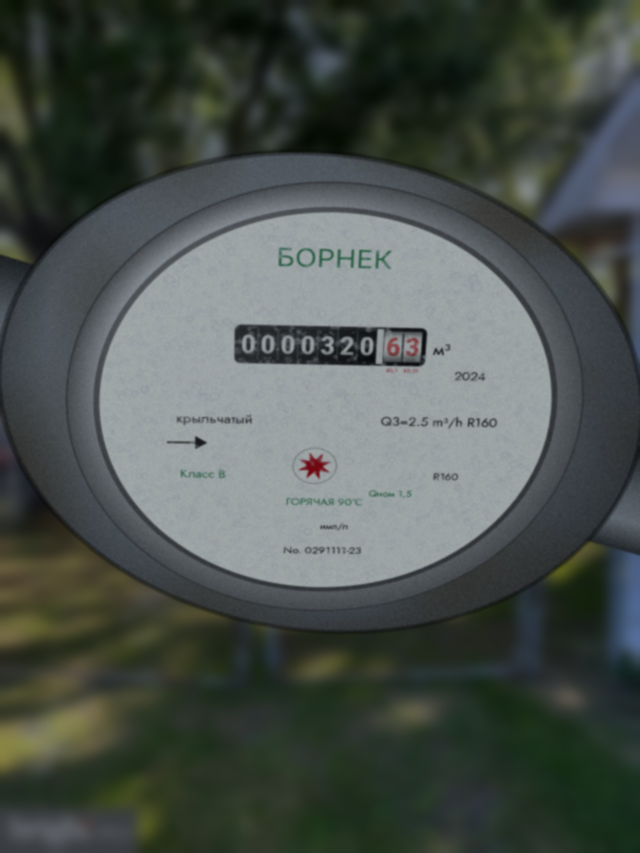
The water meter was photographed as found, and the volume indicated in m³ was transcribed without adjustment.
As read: 320.63 m³
